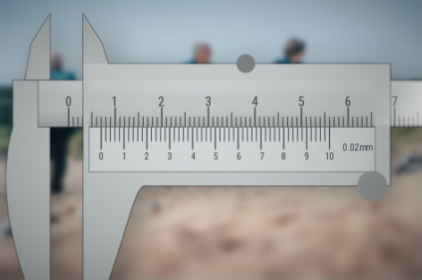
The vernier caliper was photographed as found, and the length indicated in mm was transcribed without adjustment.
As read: 7.0 mm
